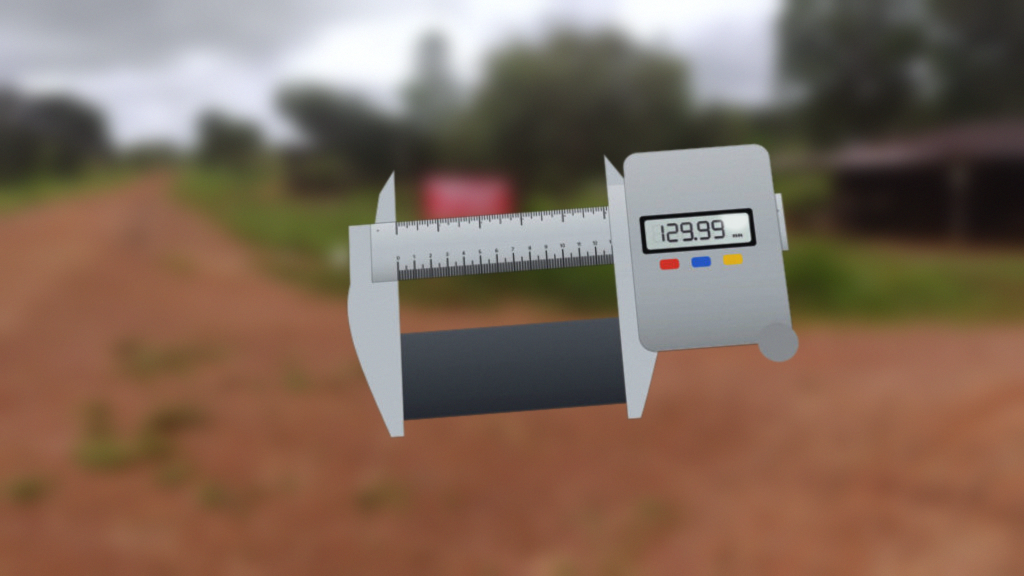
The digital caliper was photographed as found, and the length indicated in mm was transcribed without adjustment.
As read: 129.99 mm
